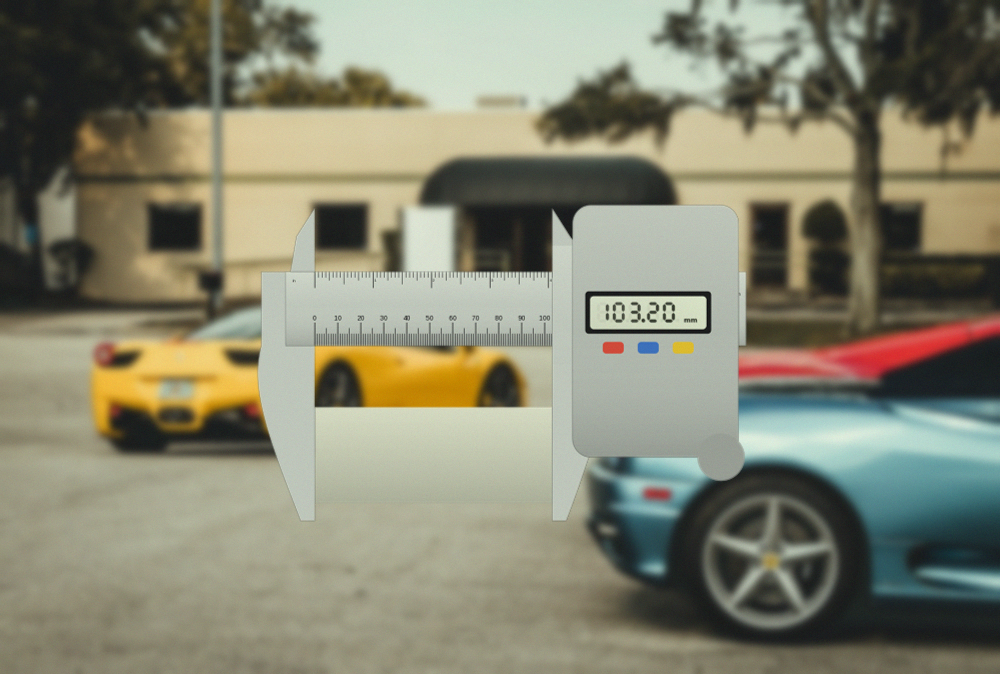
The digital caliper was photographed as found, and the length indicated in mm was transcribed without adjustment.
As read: 103.20 mm
